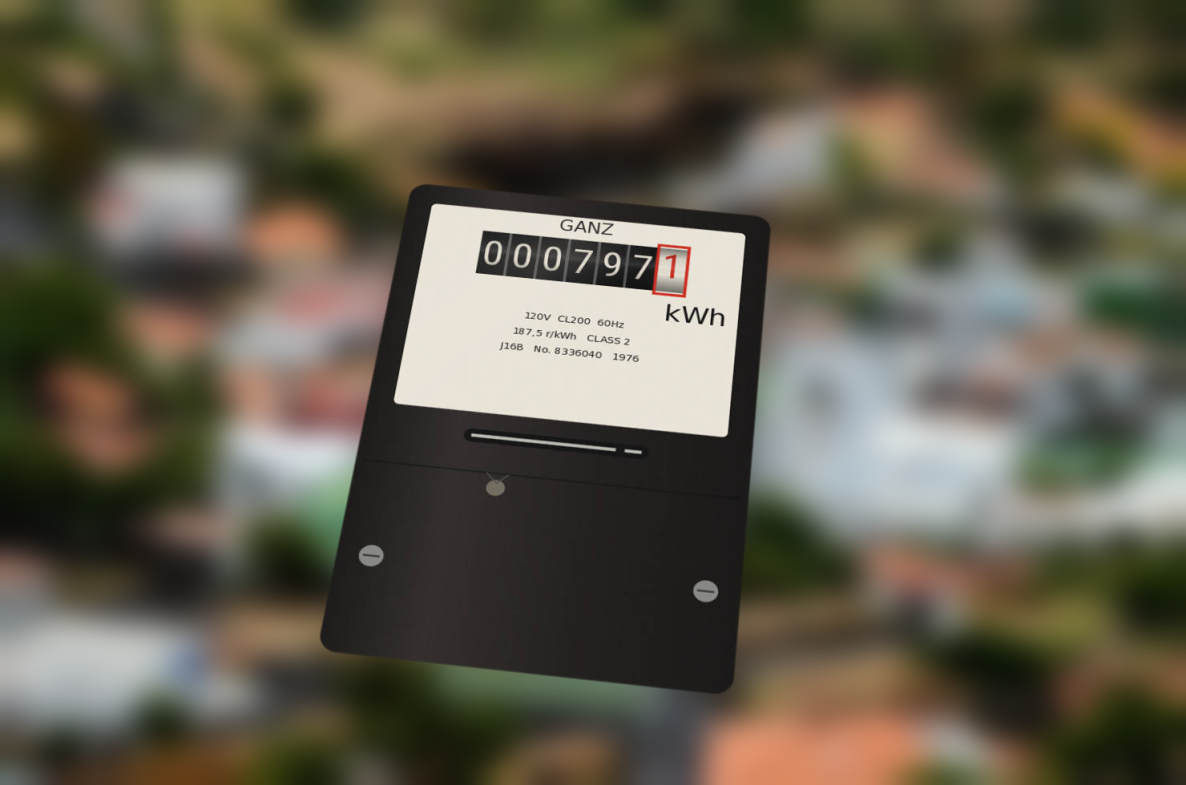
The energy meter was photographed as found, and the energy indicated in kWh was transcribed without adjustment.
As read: 797.1 kWh
